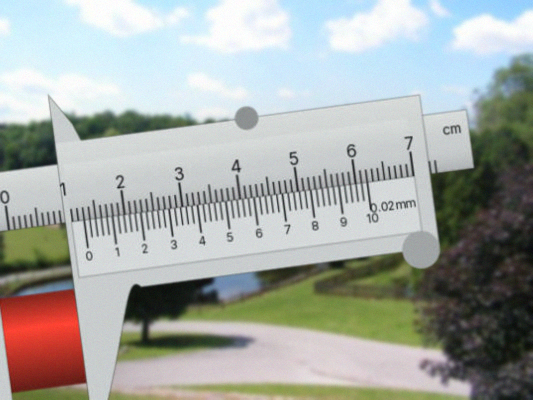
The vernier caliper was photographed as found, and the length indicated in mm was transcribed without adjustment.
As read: 13.0 mm
